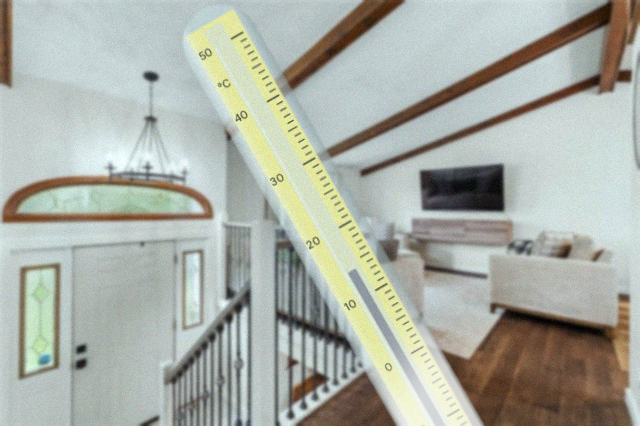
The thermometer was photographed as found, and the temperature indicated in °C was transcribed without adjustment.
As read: 14 °C
